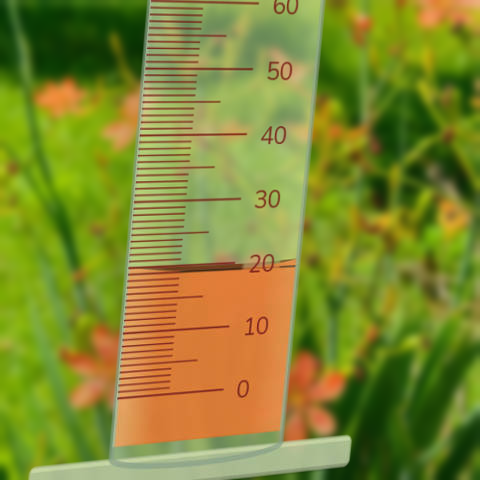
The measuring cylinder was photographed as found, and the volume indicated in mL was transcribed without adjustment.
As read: 19 mL
